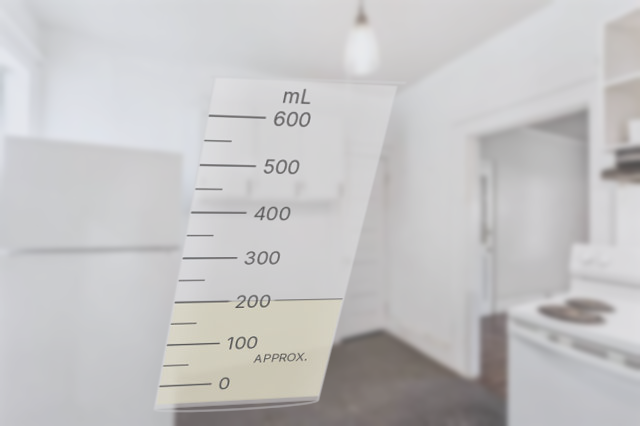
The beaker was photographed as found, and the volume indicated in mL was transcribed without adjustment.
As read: 200 mL
